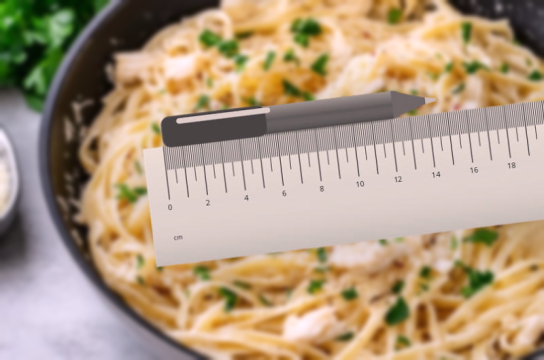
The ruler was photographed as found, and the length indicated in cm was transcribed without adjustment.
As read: 14.5 cm
